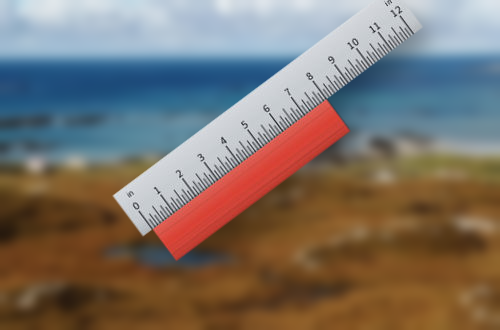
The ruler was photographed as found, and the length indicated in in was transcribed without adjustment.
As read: 8 in
